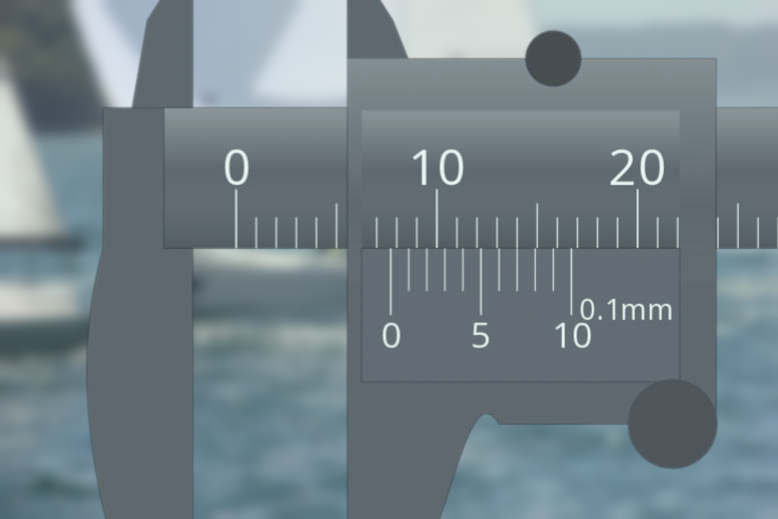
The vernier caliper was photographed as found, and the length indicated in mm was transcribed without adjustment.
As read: 7.7 mm
